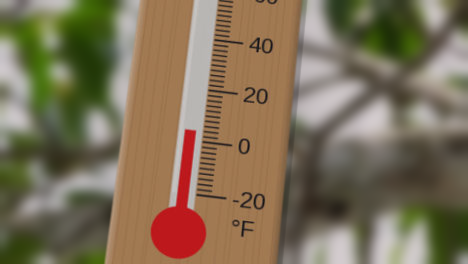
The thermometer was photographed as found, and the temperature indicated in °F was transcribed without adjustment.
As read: 4 °F
